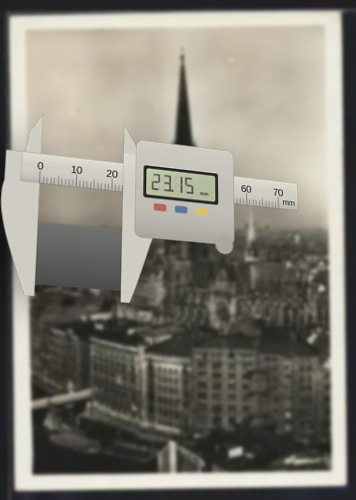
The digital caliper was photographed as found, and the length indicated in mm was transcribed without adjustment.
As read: 23.15 mm
